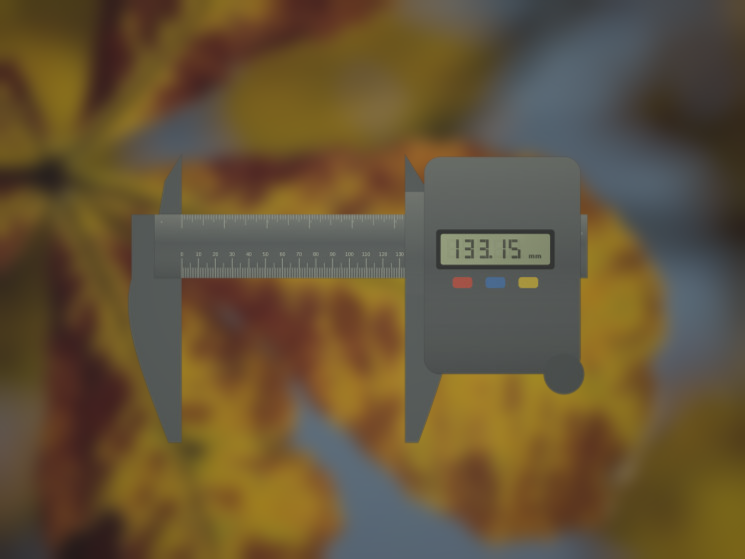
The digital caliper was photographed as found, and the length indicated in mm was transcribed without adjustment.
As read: 133.15 mm
